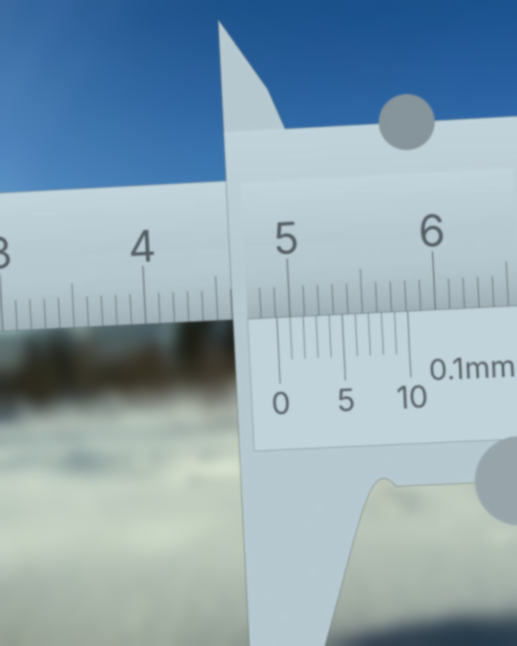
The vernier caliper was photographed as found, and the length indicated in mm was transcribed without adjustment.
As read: 49.1 mm
